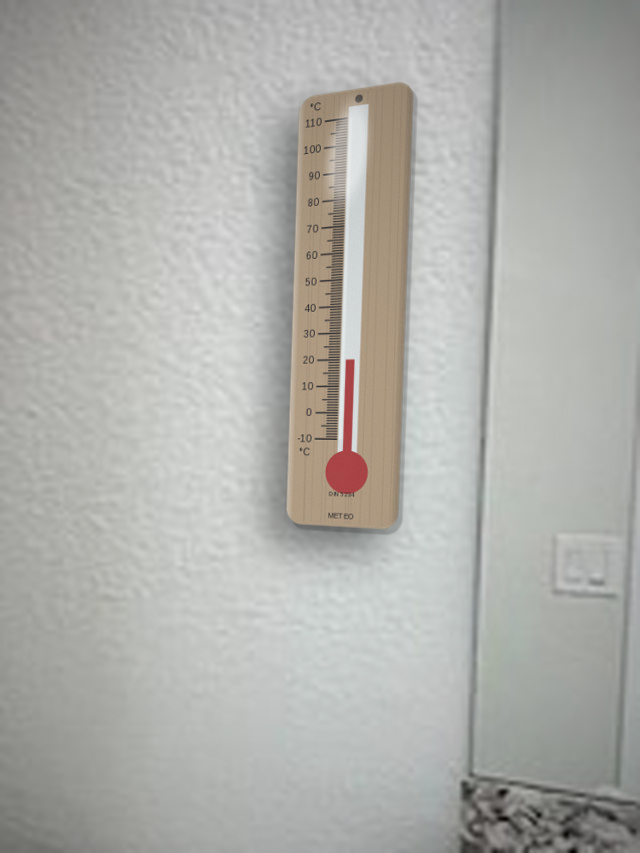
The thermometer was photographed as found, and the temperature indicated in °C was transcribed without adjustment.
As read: 20 °C
